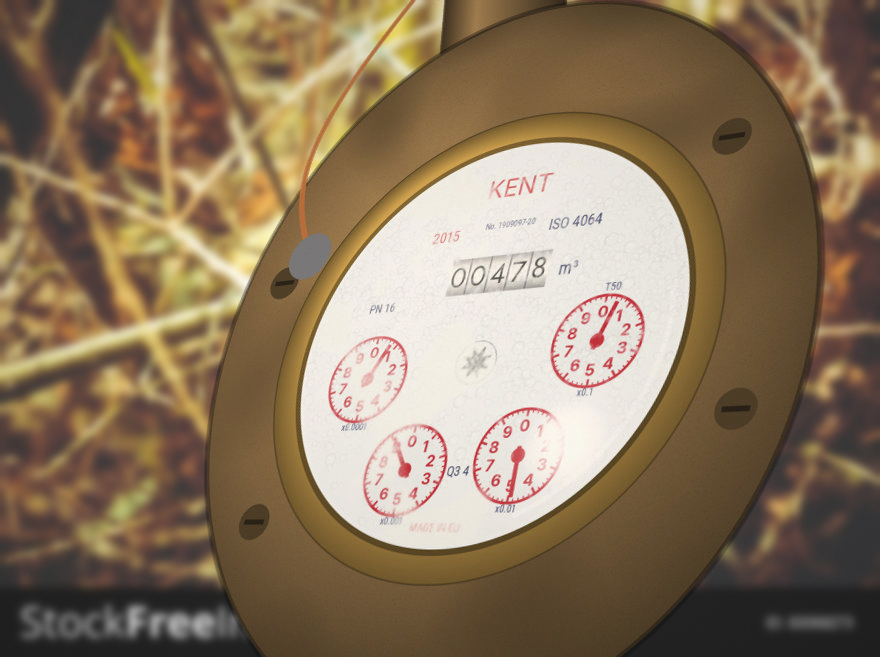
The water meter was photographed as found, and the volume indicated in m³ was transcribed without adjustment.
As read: 478.0490 m³
